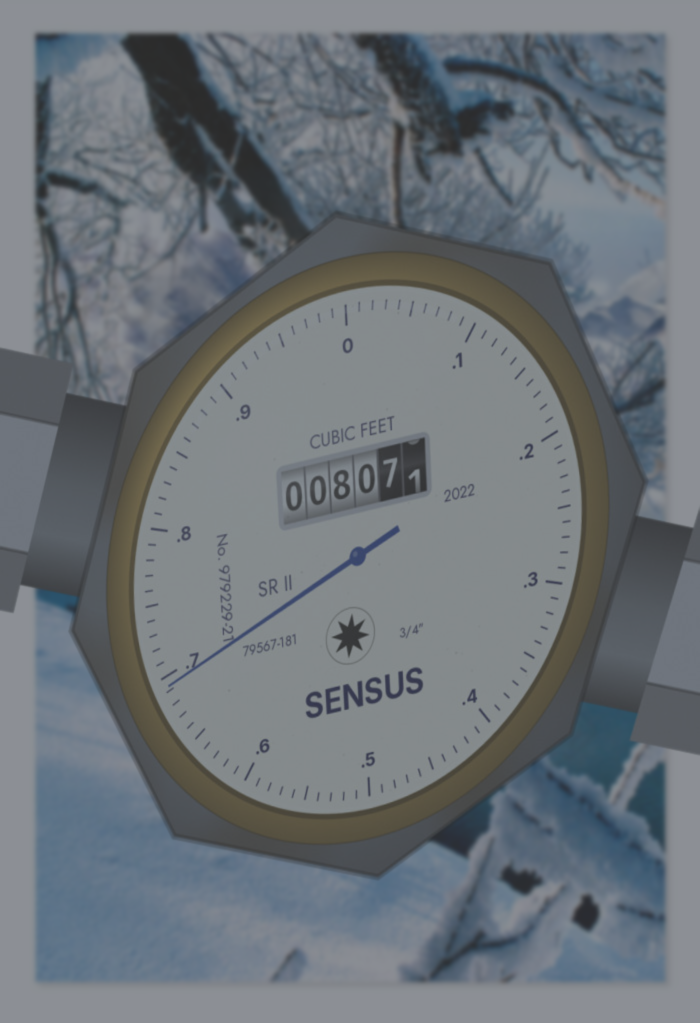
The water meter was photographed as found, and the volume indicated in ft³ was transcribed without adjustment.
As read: 8070.69 ft³
